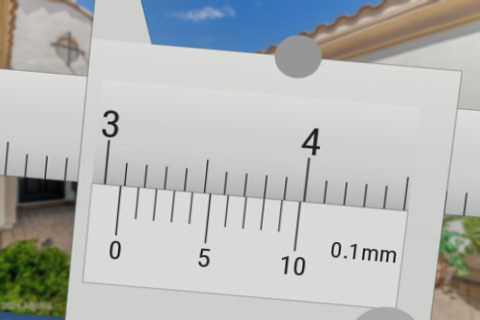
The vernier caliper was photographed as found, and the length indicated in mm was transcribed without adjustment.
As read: 30.8 mm
